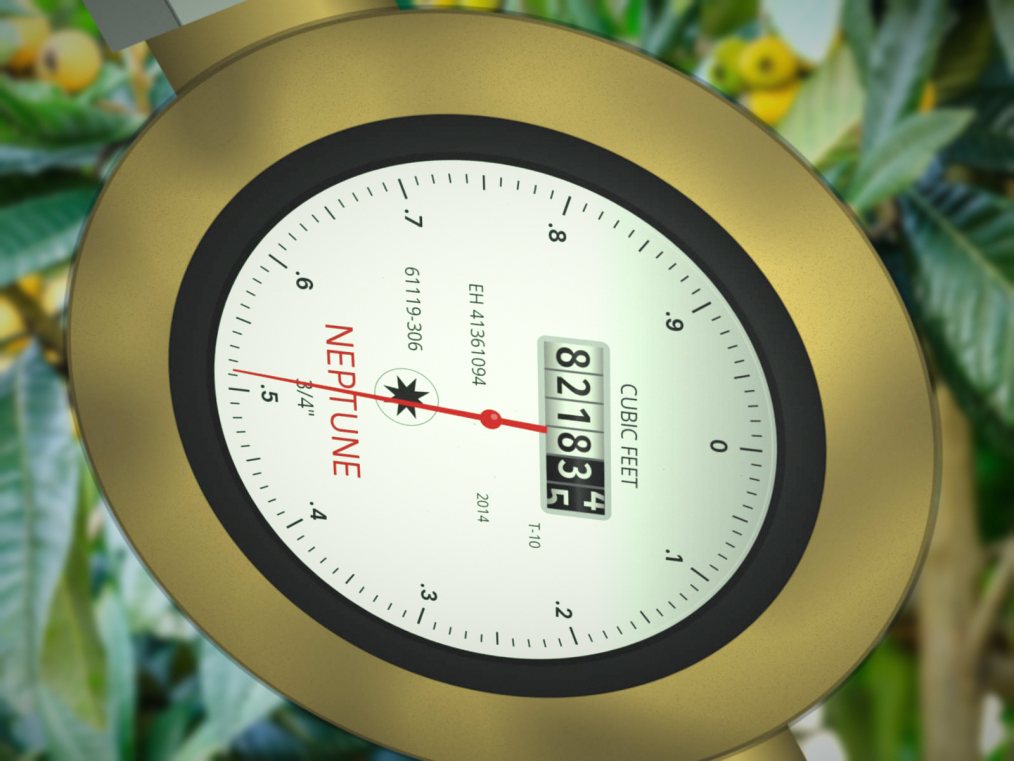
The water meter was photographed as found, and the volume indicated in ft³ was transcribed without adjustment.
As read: 821834.51 ft³
